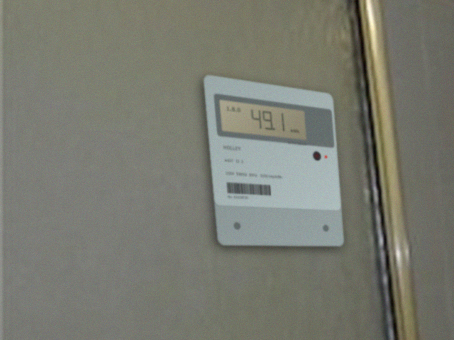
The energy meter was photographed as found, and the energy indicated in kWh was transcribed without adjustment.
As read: 49.1 kWh
